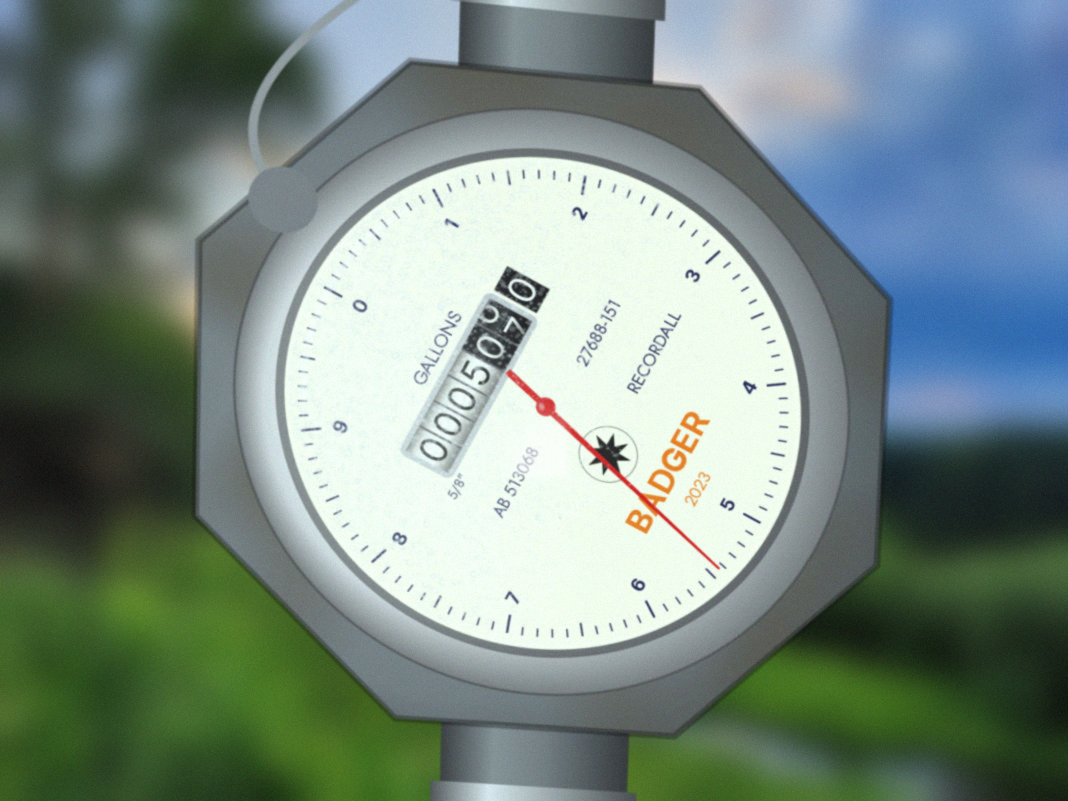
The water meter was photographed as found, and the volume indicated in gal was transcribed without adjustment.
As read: 5065.4 gal
